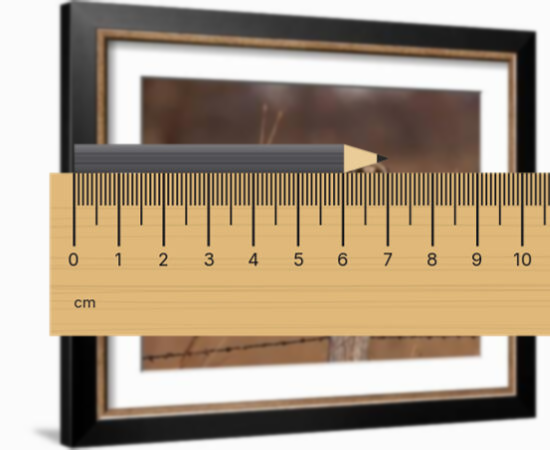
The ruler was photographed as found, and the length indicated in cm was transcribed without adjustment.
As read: 7 cm
